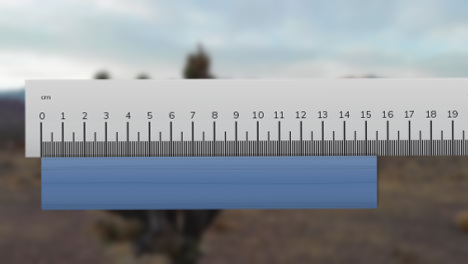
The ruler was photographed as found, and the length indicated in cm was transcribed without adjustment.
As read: 15.5 cm
